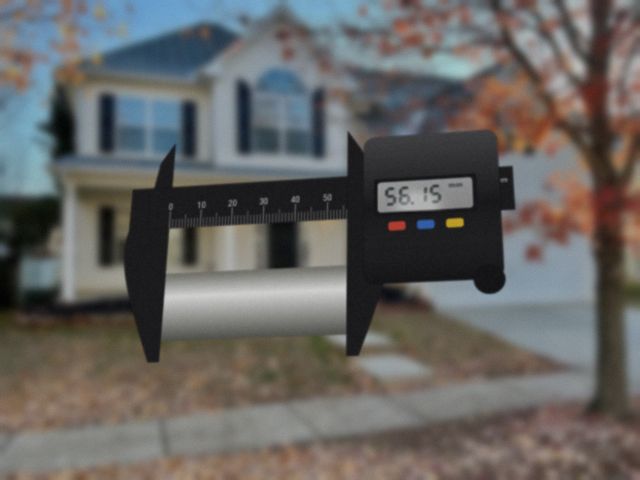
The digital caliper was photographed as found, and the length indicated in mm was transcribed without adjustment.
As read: 56.15 mm
